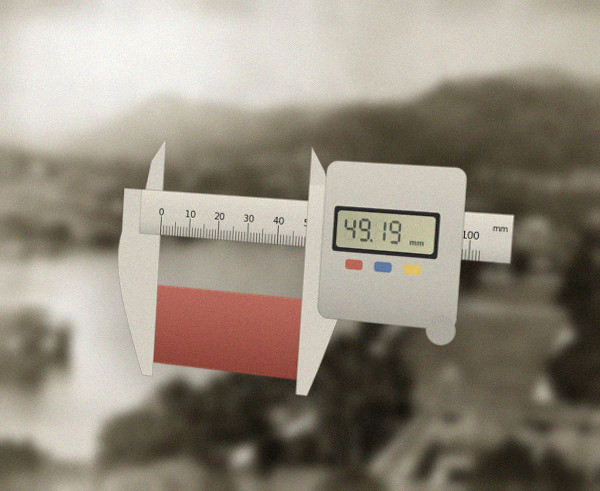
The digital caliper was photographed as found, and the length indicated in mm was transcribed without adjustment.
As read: 49.19 mm
